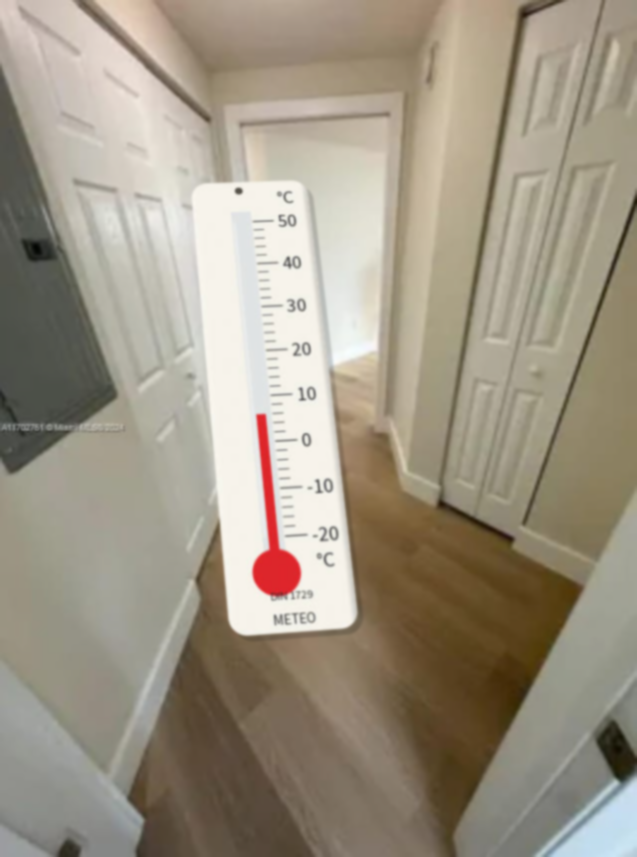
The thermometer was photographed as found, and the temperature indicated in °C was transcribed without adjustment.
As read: 6 °C
